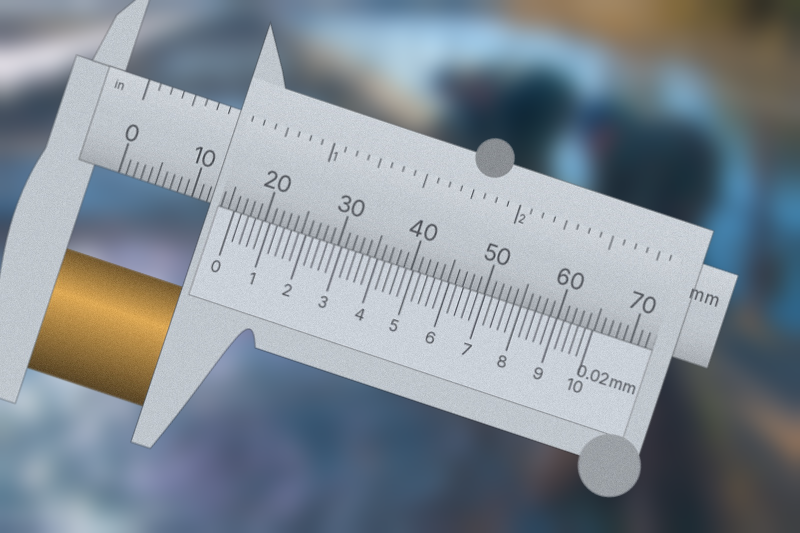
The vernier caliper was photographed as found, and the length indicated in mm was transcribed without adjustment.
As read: 15.8 mm
